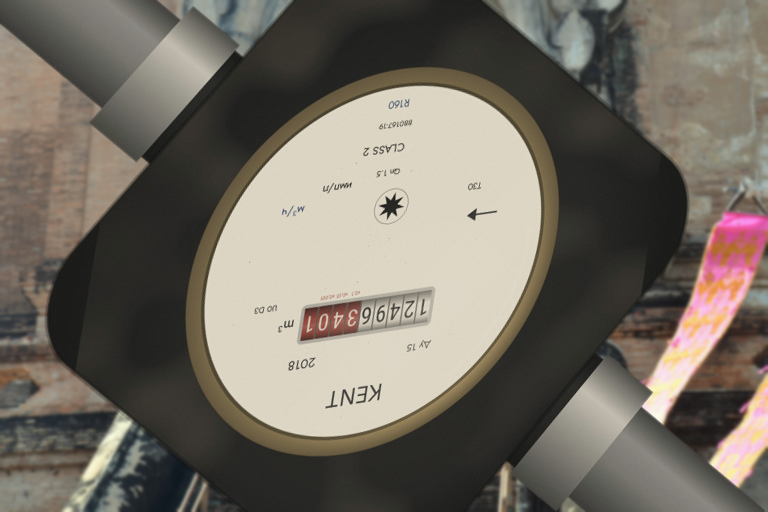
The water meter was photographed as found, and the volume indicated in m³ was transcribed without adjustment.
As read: 12496.3401 m³
